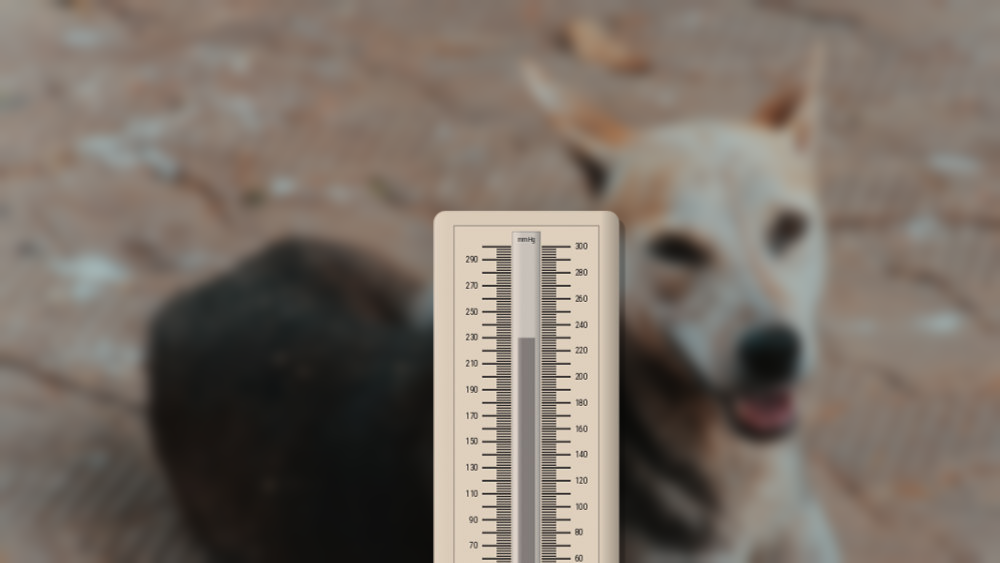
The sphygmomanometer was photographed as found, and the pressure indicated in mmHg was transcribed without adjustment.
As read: 230 mmHg
